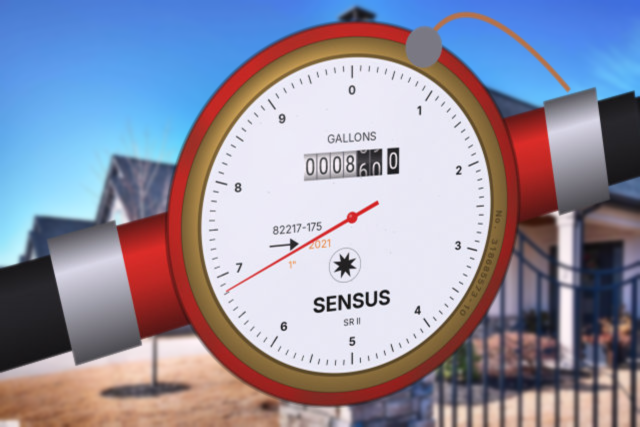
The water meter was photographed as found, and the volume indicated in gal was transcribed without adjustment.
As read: 8596.8 gal
